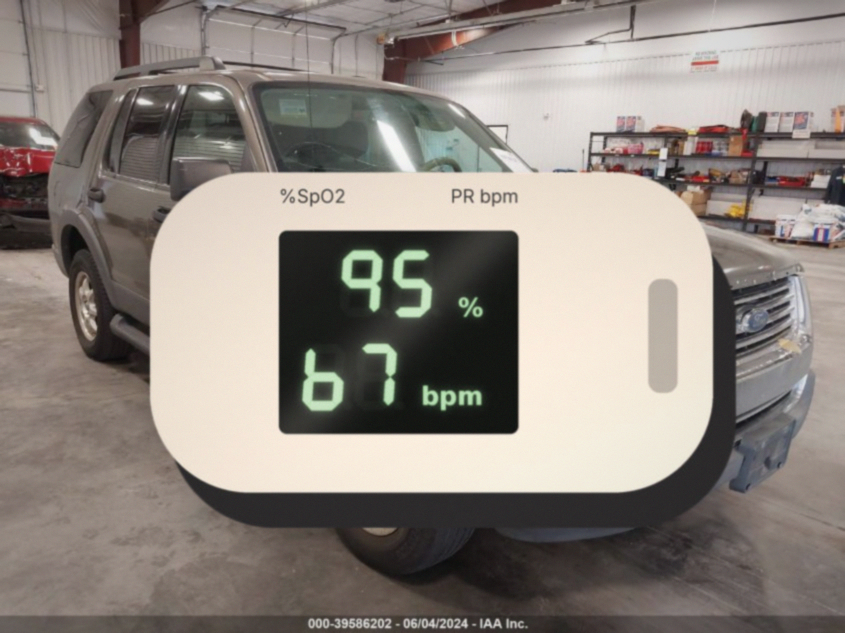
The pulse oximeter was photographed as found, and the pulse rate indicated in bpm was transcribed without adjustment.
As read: 67 bpm
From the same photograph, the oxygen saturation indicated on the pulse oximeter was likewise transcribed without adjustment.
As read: 95 %
